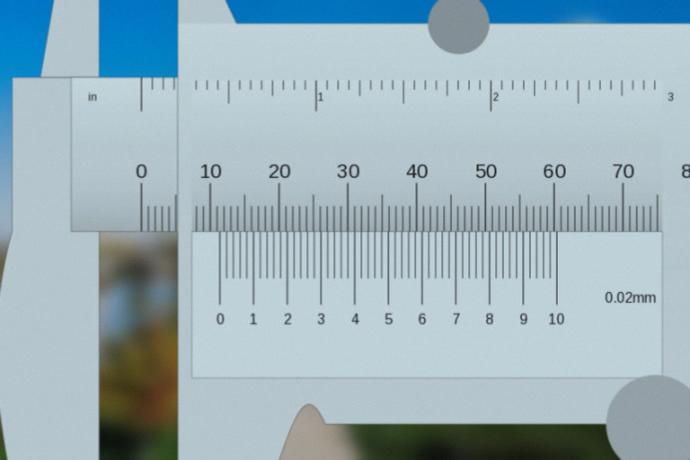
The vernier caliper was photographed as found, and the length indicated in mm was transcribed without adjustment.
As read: 11.4 mm
